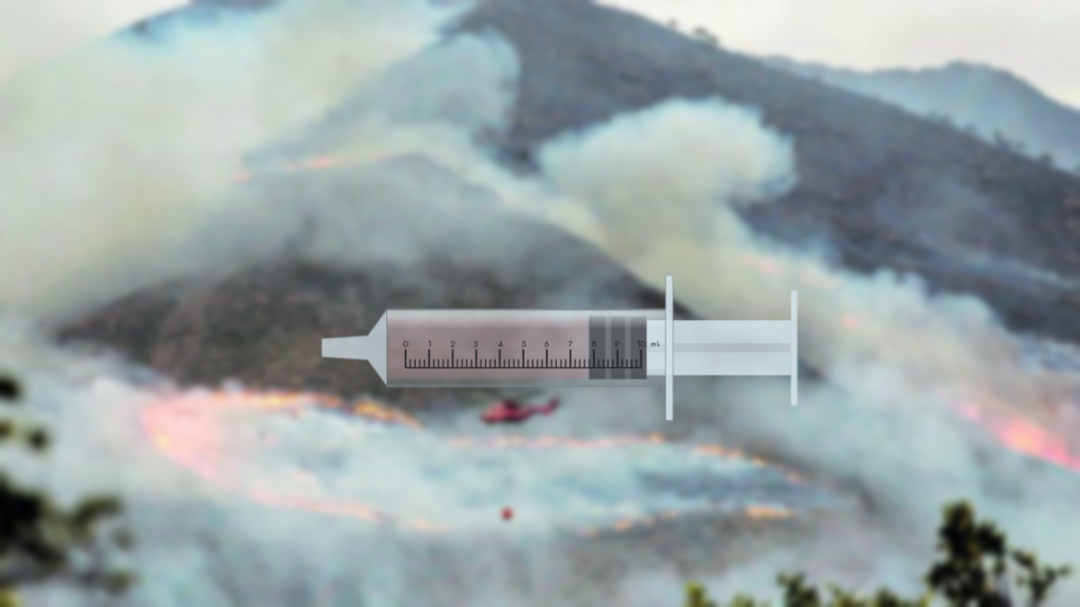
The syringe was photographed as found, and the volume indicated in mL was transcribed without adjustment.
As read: 7.8 mL
